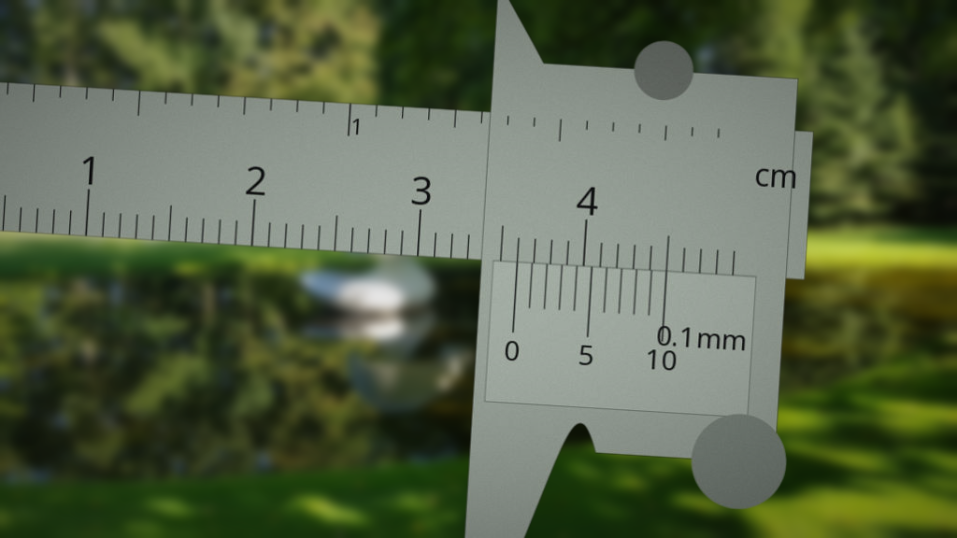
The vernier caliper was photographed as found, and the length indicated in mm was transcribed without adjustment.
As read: 36.0 mm
